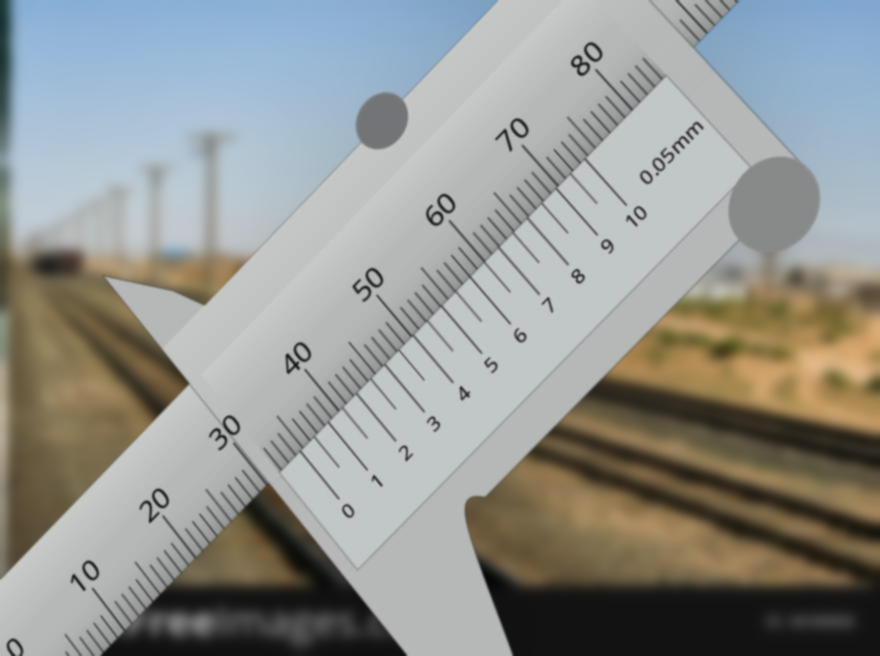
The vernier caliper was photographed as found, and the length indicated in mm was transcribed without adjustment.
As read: 34.6 mm
